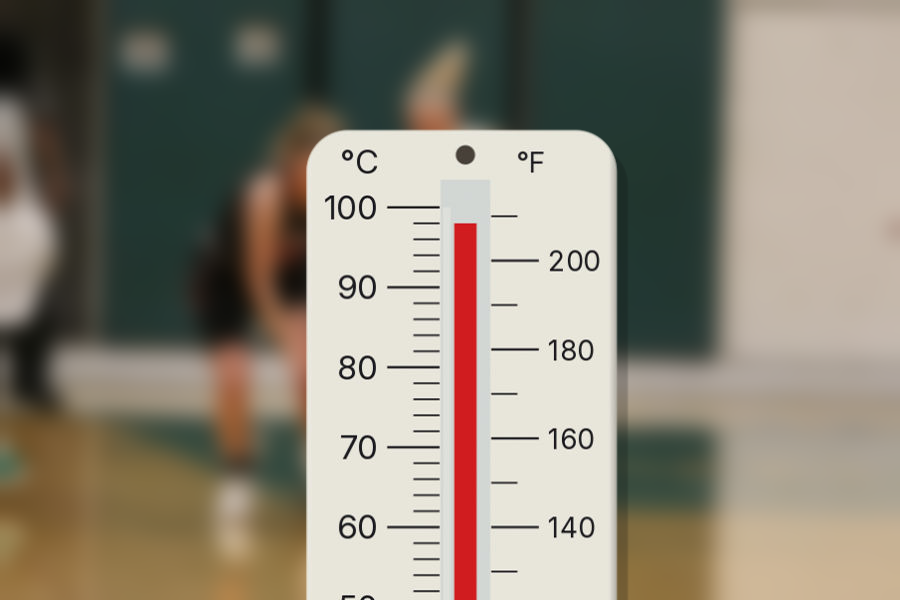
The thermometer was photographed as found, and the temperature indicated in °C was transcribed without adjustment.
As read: 98 °C
